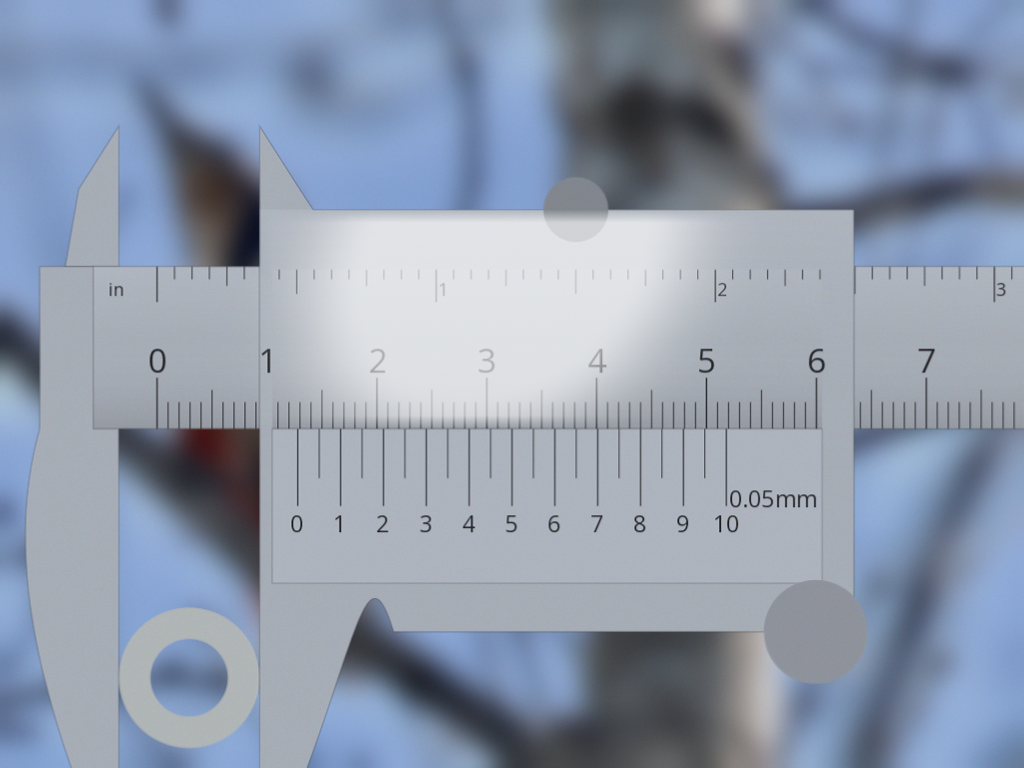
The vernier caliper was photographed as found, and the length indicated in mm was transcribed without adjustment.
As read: 12.8 mm
